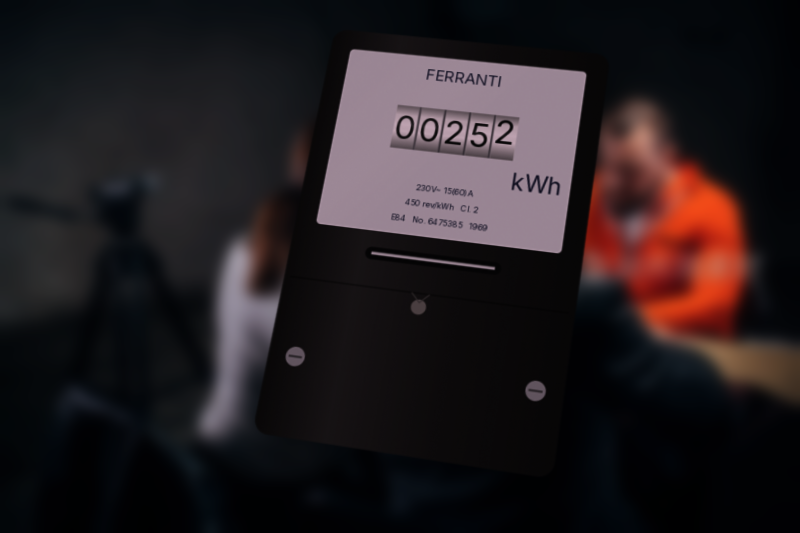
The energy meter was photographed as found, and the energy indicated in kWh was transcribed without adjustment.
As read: 252 kWh
